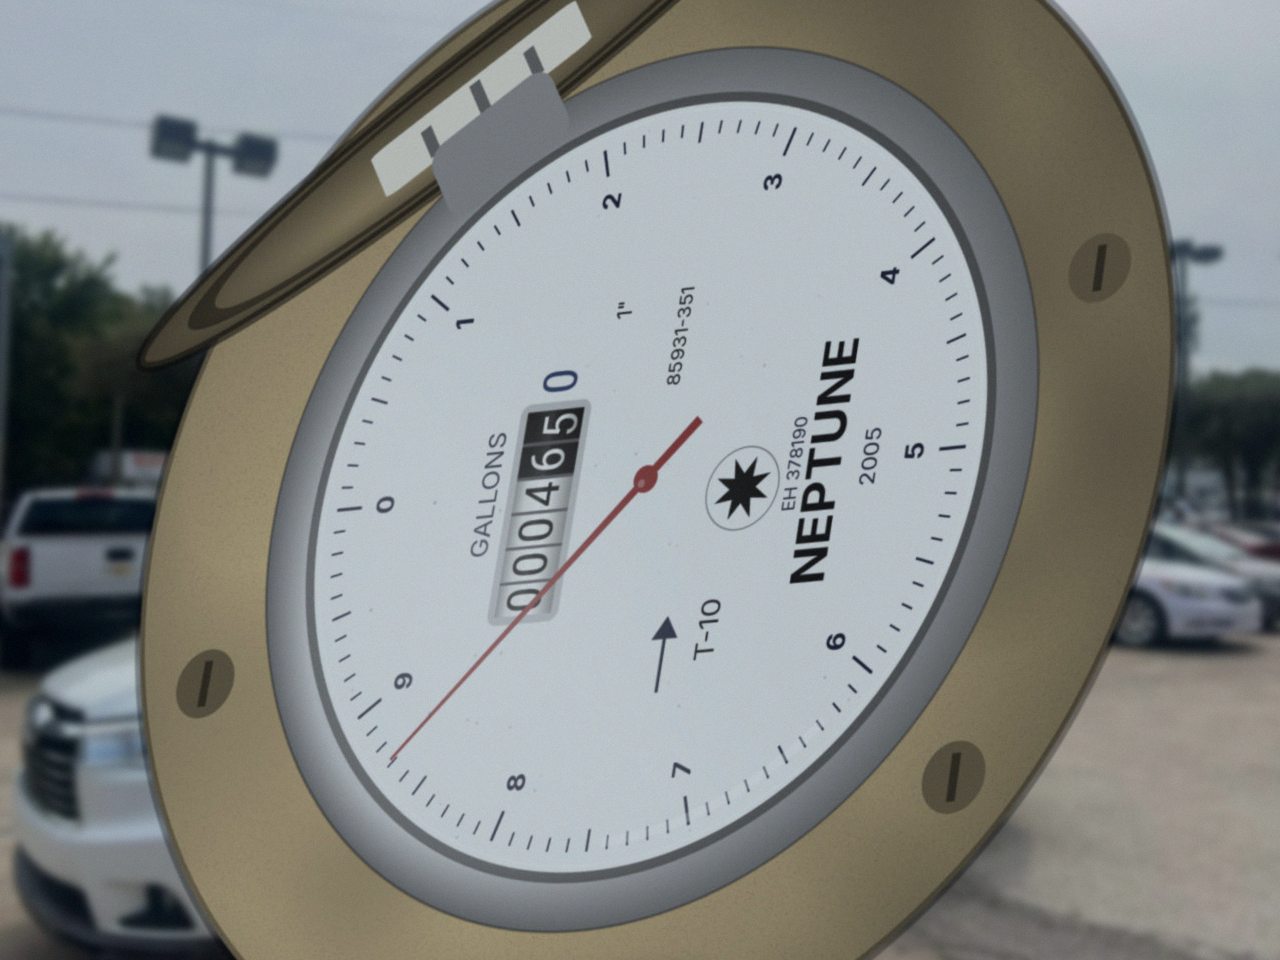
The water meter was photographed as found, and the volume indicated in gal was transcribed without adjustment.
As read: 4648.7 gal
